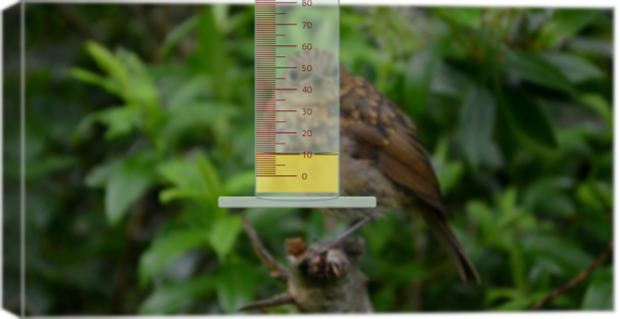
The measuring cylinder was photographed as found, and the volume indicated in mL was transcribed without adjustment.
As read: 10 mL
